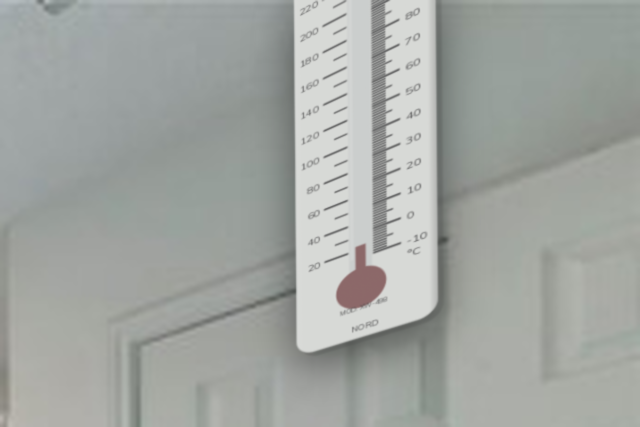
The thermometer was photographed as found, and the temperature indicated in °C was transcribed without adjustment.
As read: -5 °C
